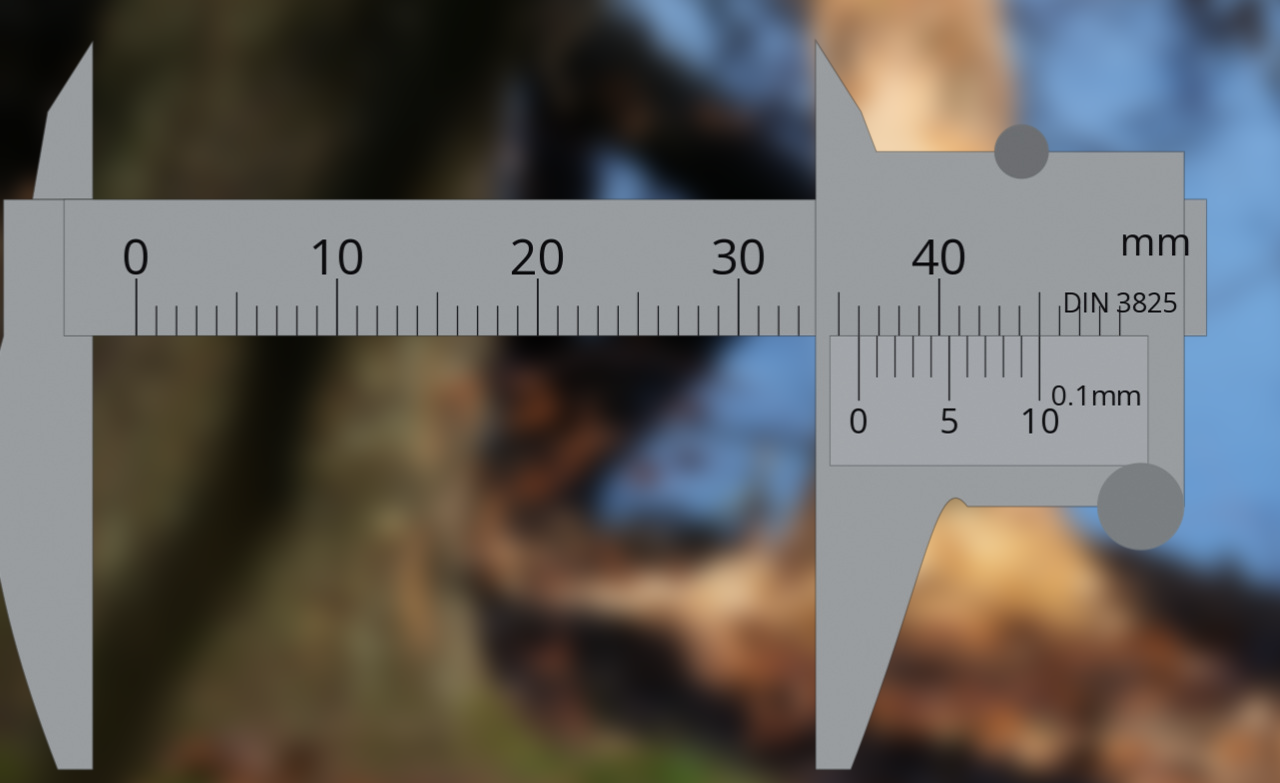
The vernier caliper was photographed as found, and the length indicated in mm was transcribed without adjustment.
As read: 36.0 mm
